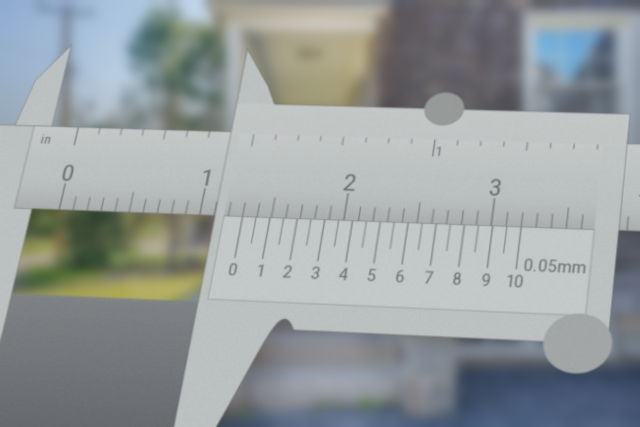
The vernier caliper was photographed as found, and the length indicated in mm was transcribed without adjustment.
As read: 13.0 mm
